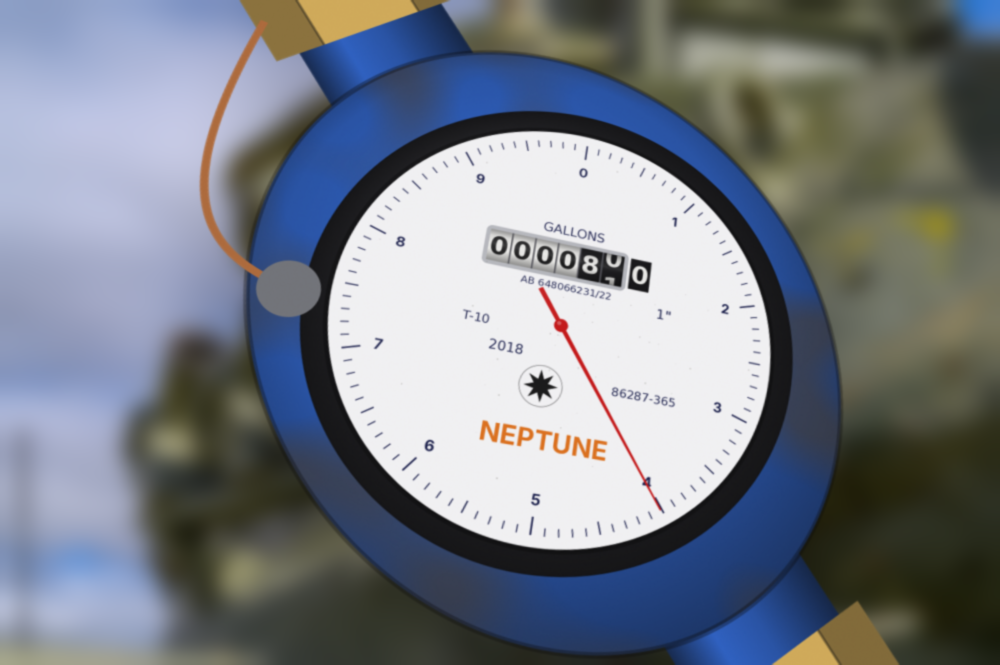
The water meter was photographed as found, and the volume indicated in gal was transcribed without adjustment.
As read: 804.0 gal
